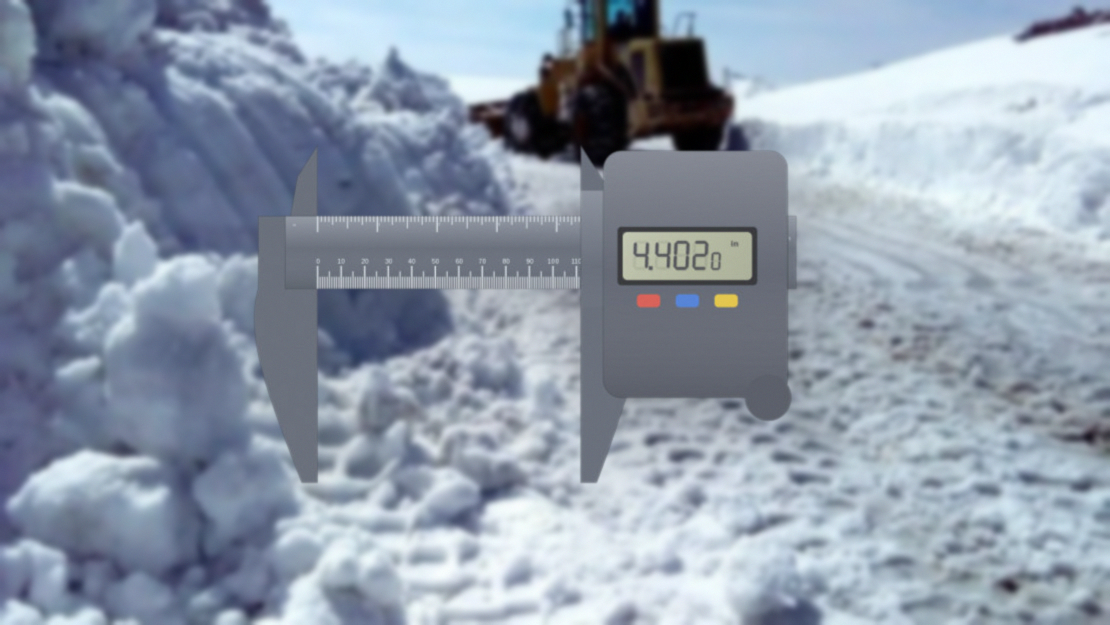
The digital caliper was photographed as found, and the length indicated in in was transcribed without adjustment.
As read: 4.4020 in
